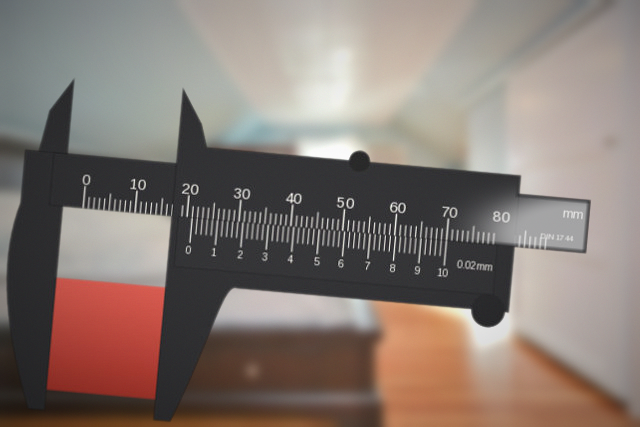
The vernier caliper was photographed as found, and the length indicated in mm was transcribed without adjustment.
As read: 21.0 mm
